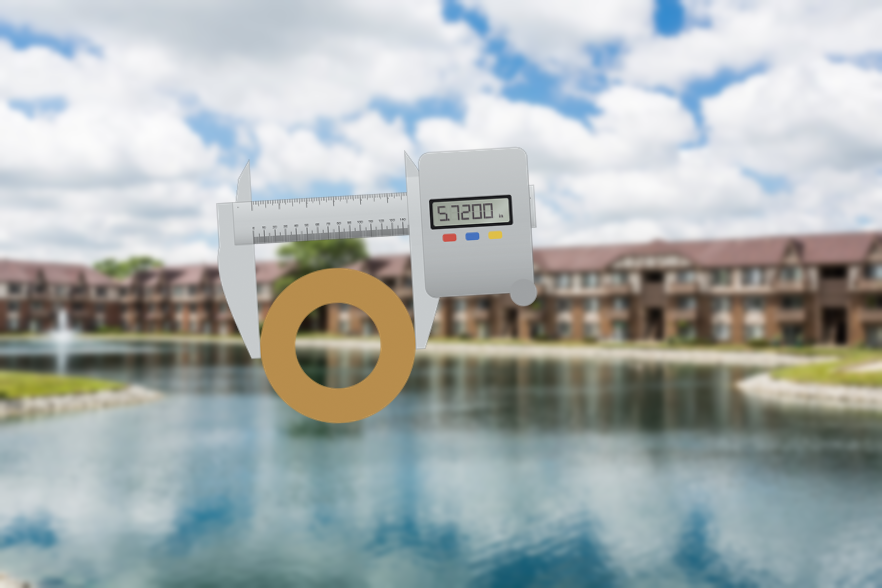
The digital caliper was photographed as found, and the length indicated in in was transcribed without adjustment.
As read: 5.7200 in
